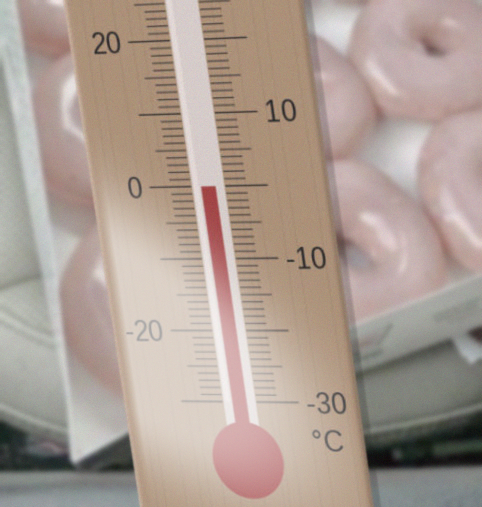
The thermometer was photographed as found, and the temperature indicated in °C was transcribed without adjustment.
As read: 0 °C
